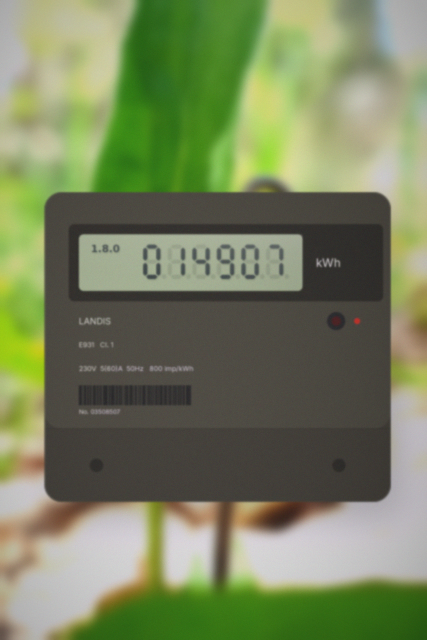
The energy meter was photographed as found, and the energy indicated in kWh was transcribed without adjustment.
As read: 14907 kWh
